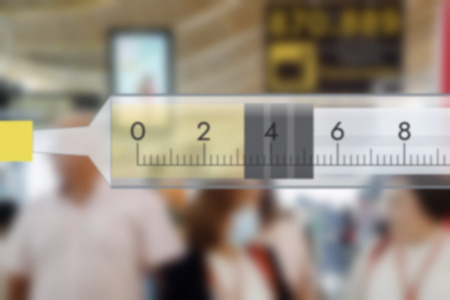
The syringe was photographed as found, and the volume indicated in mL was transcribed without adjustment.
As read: 3.2 mL
